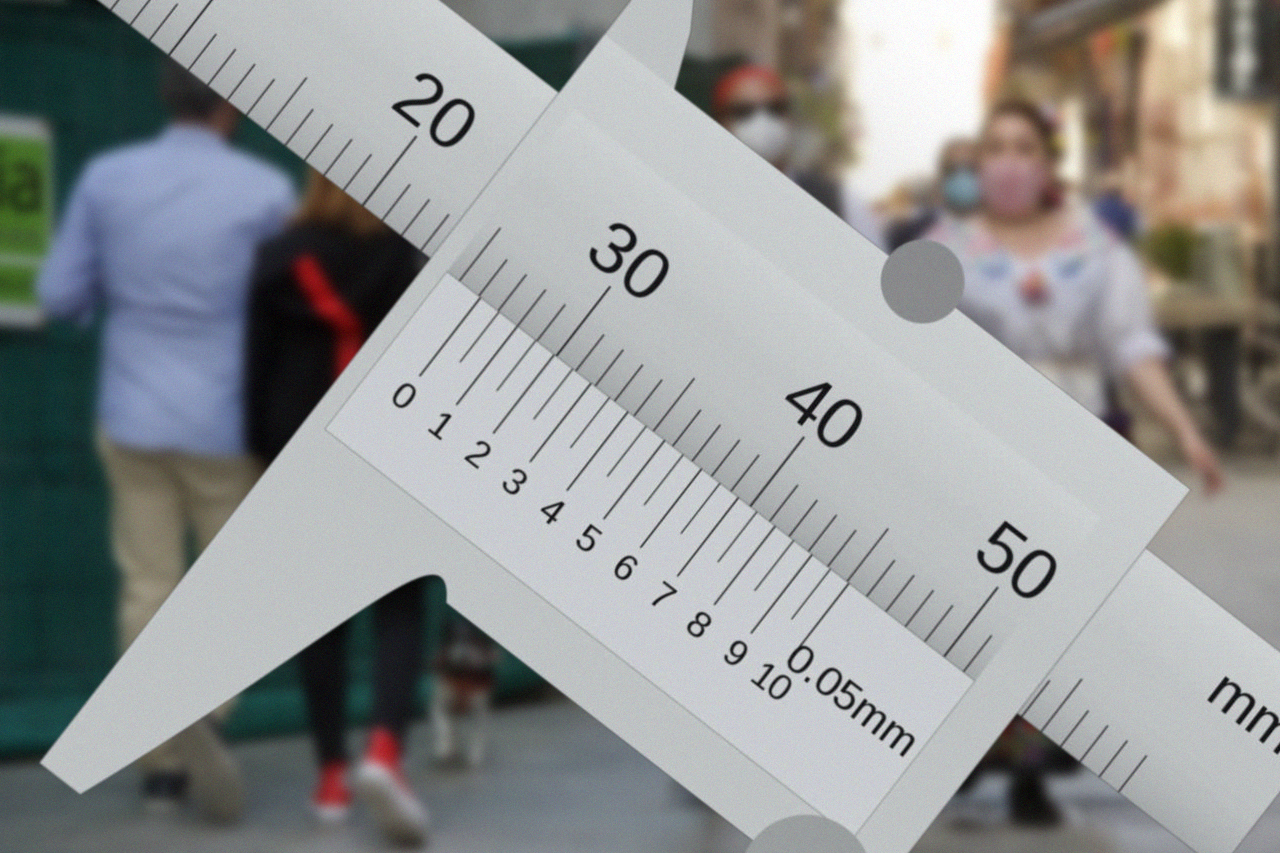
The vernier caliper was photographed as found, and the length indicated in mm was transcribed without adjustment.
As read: 26.1 mm
